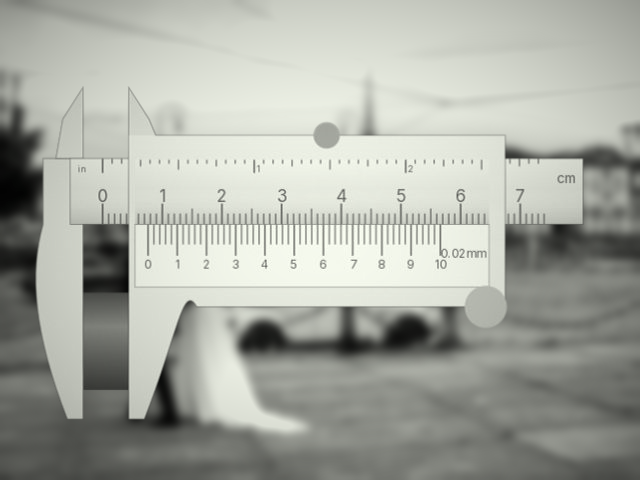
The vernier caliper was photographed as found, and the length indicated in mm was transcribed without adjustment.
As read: 7.6 mm
